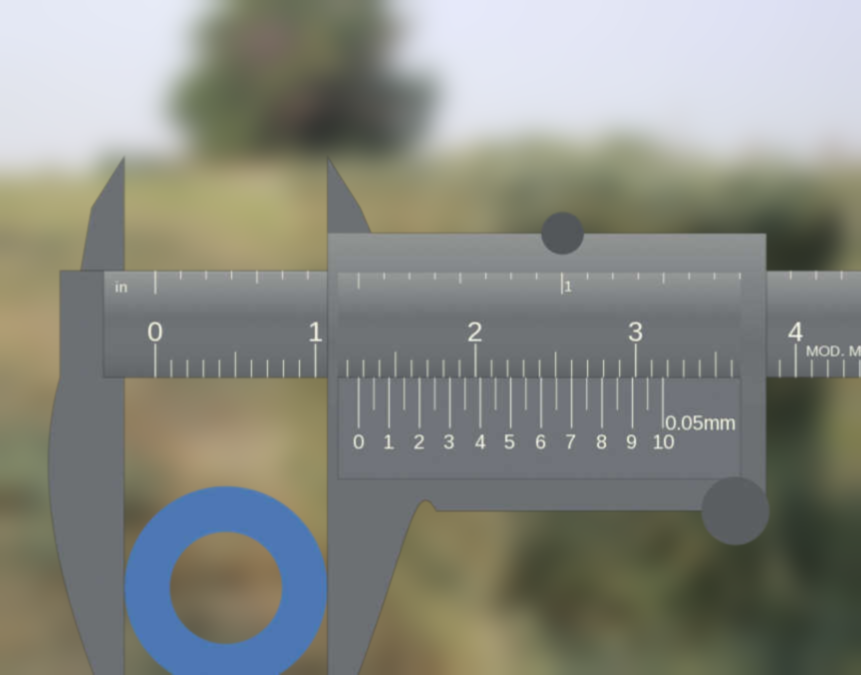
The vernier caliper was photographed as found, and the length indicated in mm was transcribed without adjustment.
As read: 12.7 mm
